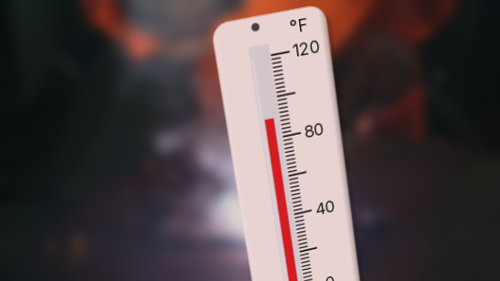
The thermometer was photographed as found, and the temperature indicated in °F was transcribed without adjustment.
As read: 90 °F
